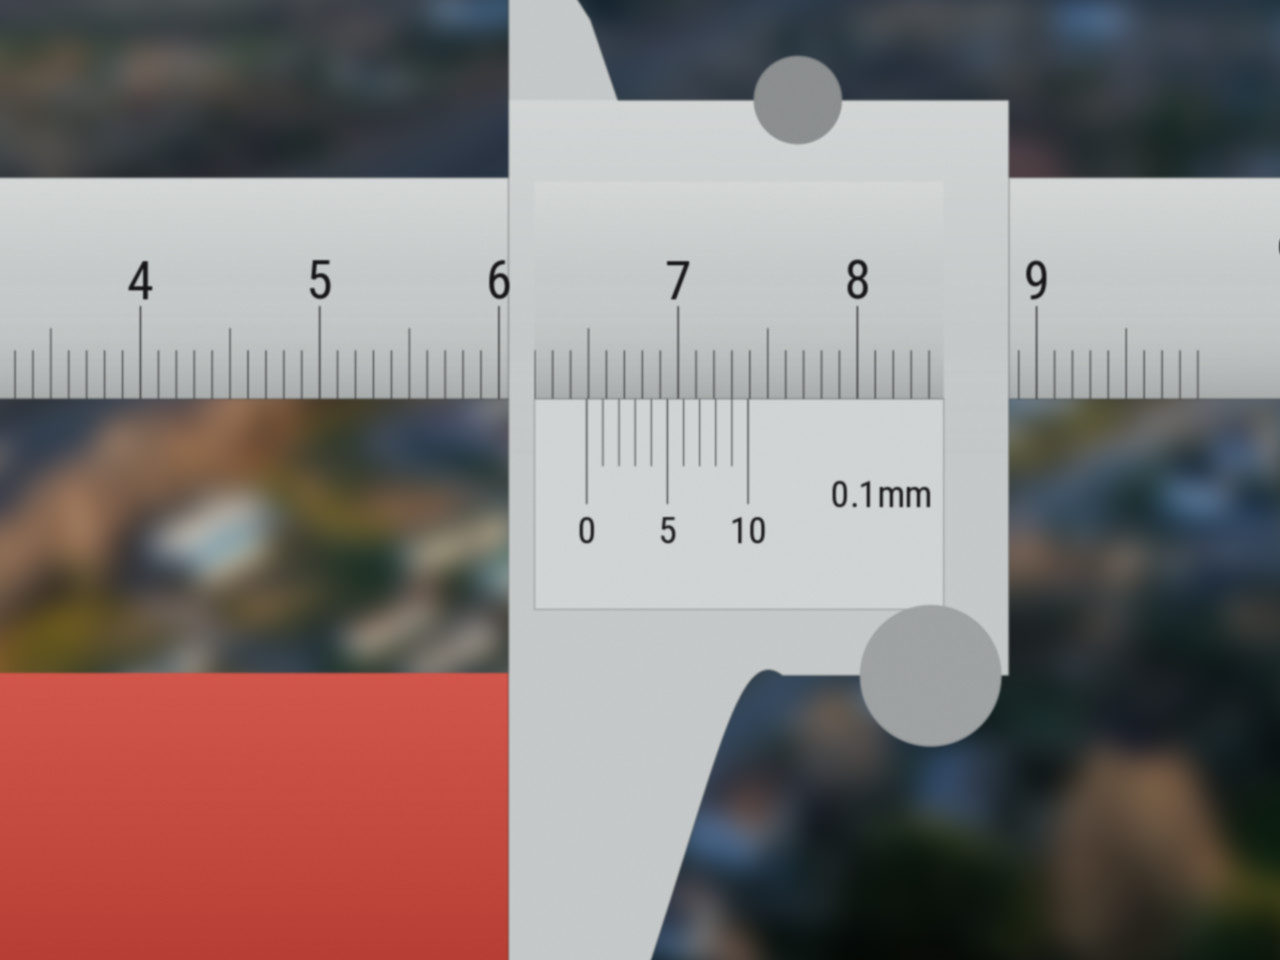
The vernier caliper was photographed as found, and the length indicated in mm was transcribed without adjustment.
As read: 64.9 mm
